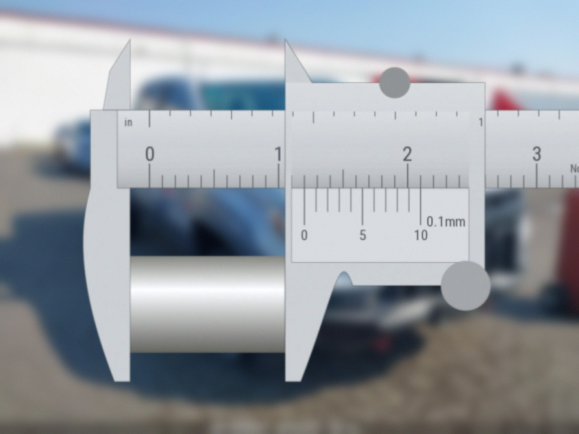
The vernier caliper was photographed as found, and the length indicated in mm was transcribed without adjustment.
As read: 12.0 mm
